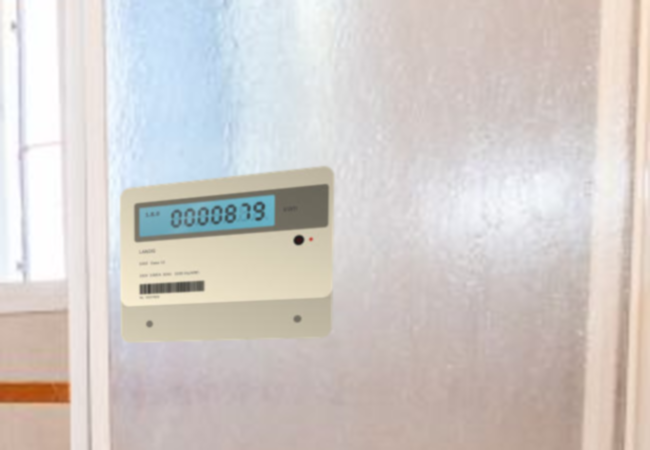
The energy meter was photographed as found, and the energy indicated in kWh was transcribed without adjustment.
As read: 879 kWh
